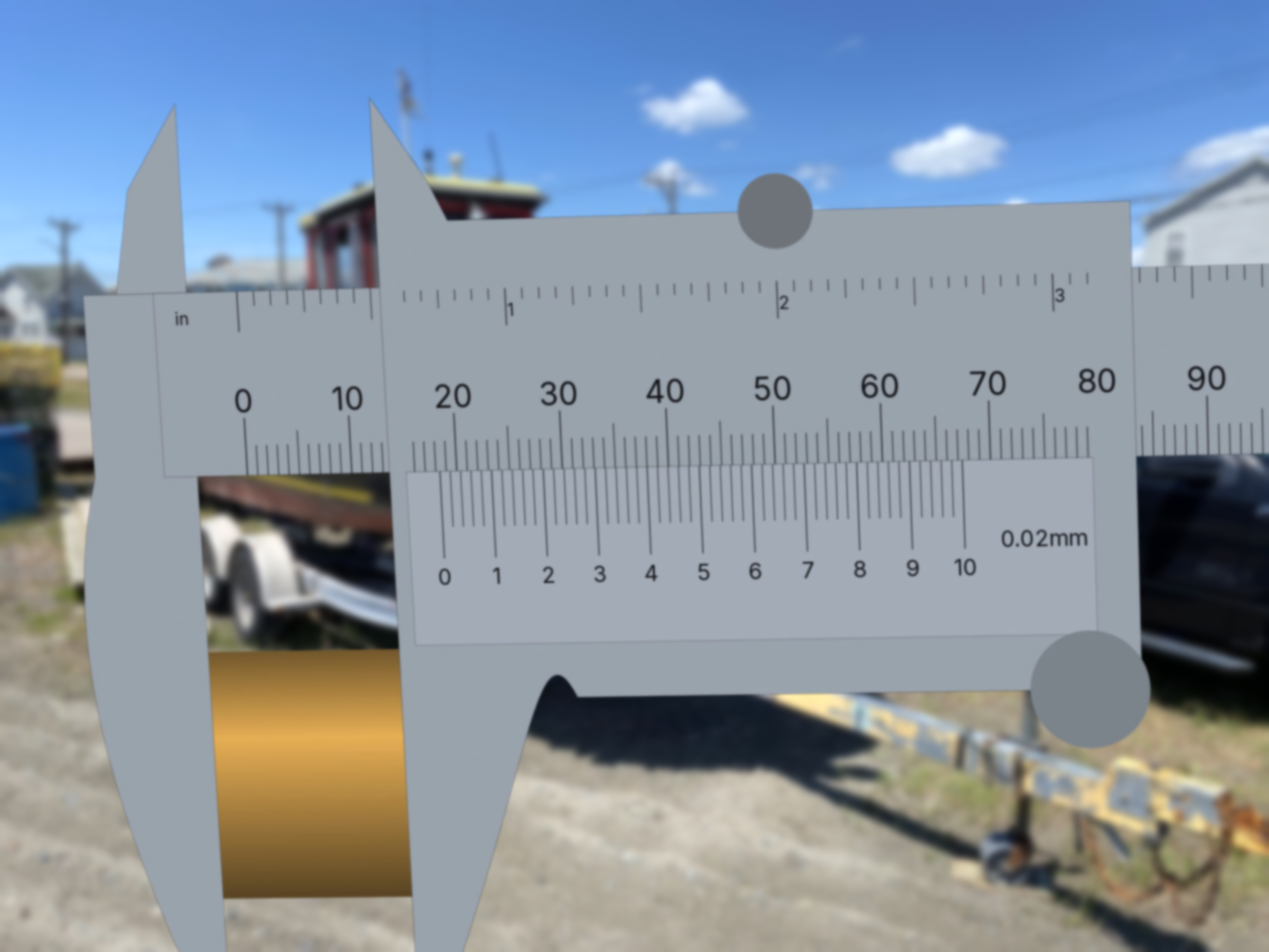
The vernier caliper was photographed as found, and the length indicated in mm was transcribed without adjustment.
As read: 18.4 mm
